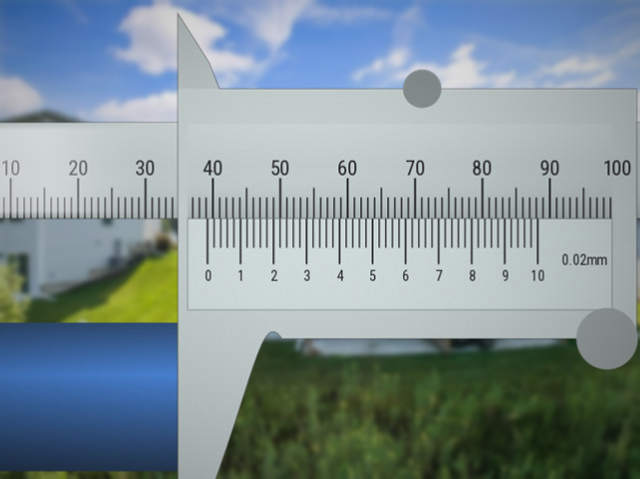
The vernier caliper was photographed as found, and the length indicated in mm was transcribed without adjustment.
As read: 39.2 mm
